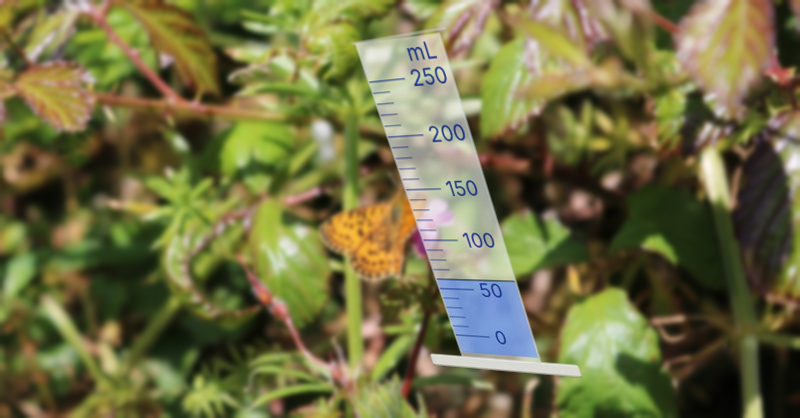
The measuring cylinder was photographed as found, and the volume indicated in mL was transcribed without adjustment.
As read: 60 mL
